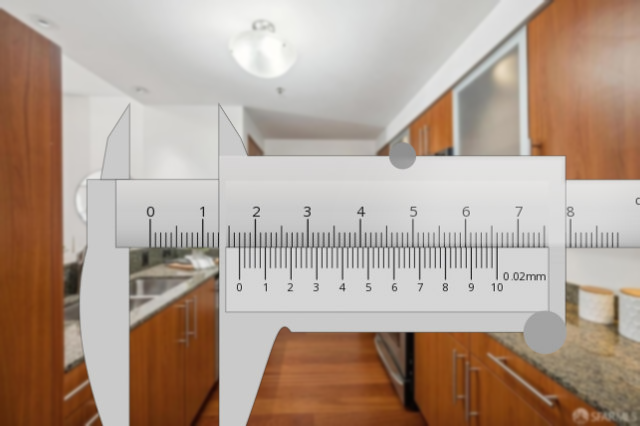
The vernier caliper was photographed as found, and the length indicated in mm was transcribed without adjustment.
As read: 17.0 mm
